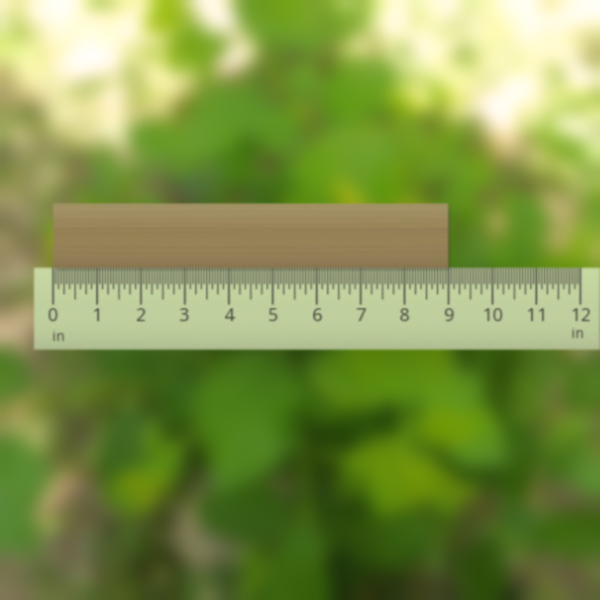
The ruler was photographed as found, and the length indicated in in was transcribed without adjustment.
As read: 9 in
